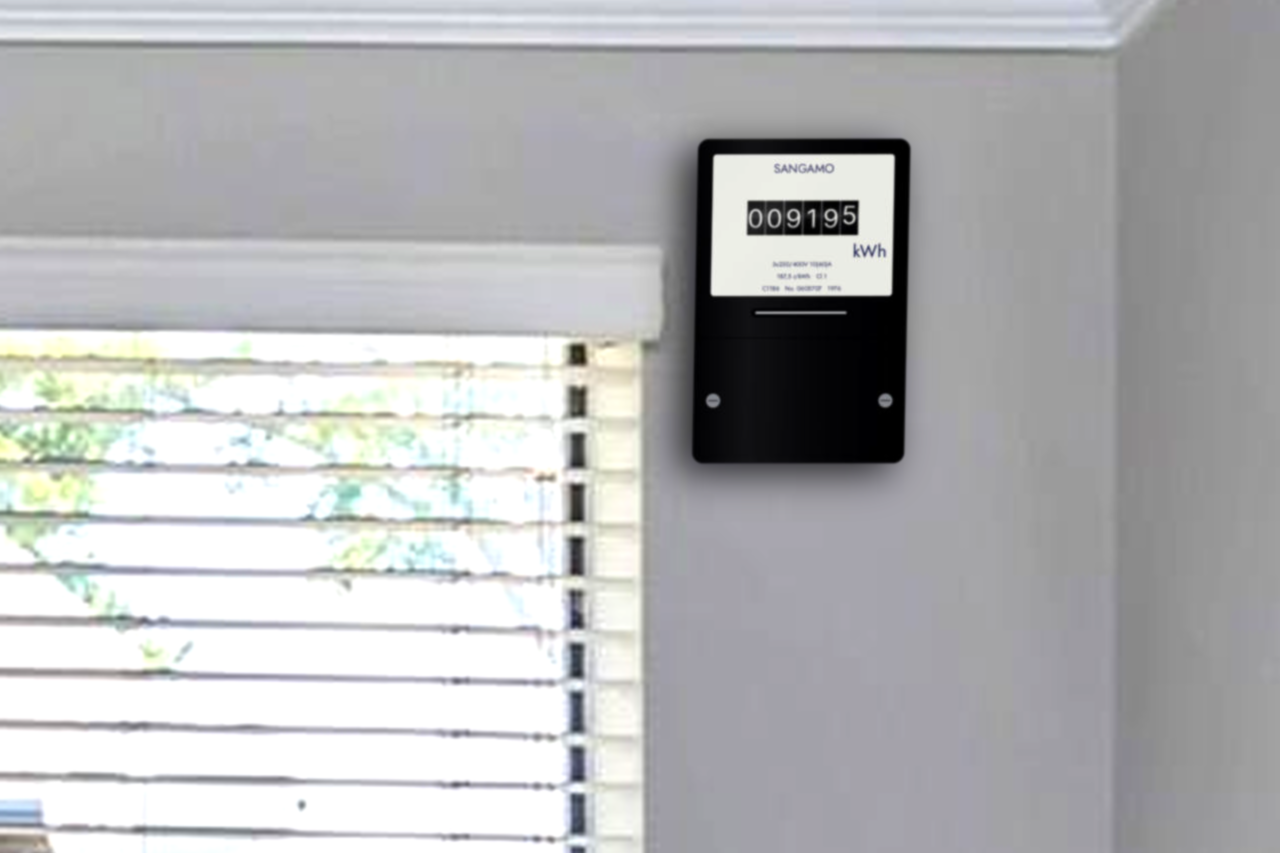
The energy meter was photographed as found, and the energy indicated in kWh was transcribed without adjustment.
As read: 9195 kWh
